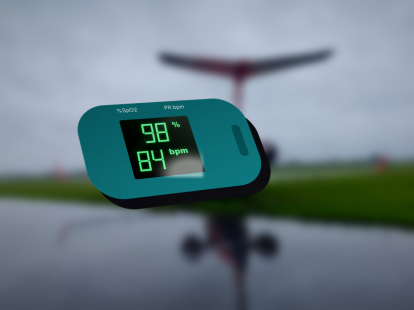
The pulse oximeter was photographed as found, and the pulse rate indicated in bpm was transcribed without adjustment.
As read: 84 bpm
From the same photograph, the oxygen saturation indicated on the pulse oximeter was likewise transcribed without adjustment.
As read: 98 %
